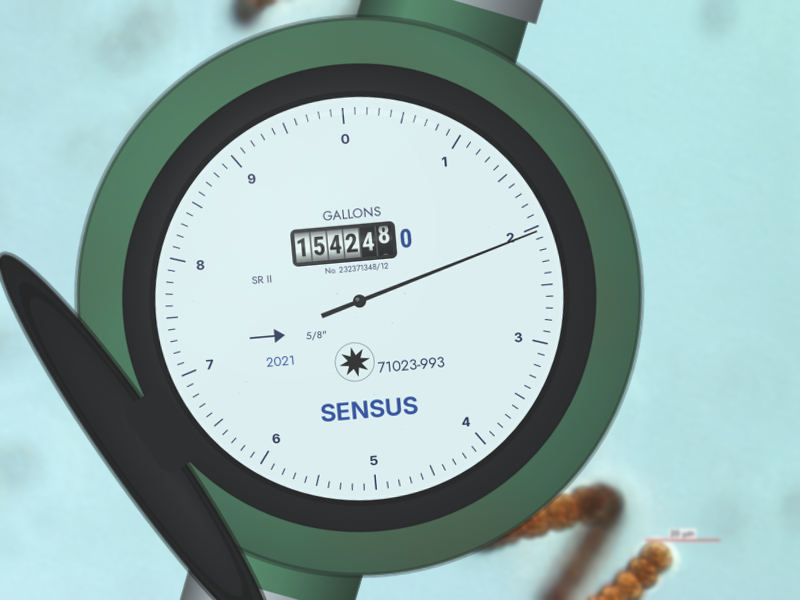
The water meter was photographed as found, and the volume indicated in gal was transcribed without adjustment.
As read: 1542482.0 gal
